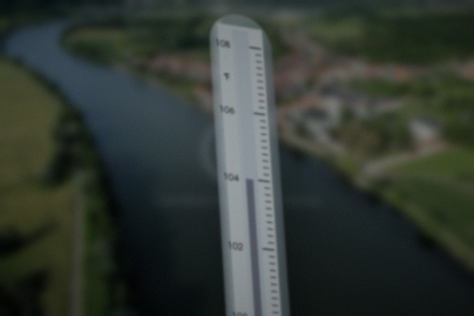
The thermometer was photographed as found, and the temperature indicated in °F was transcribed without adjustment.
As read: 104 °F
